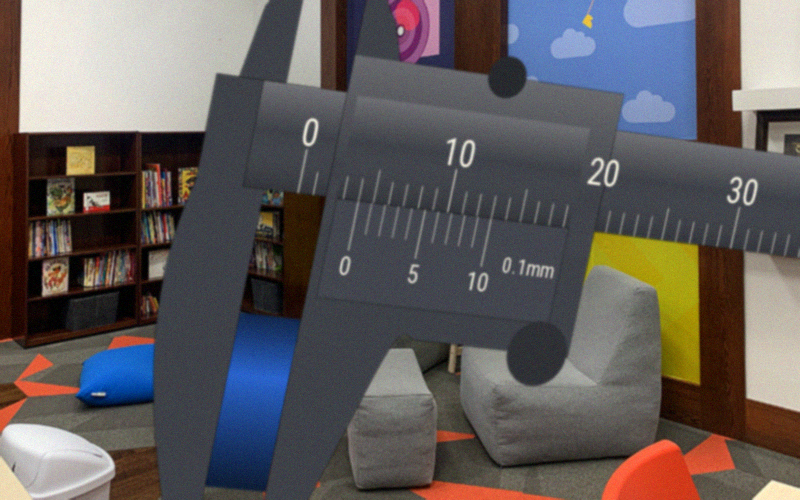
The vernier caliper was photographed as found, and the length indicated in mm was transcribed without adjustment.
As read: 4.0 mm
